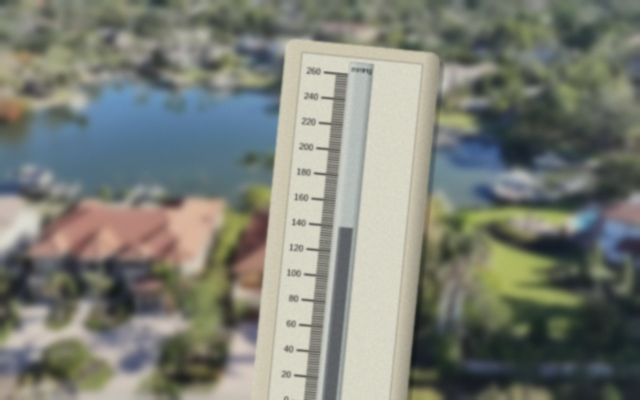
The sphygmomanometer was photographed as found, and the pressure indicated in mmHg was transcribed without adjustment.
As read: 140 mmHg
